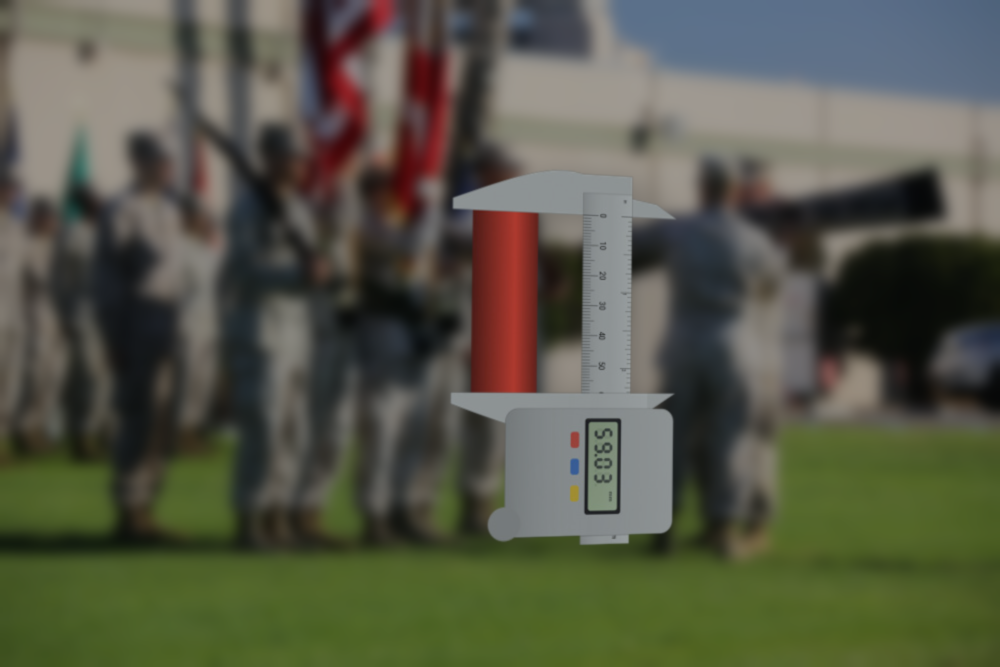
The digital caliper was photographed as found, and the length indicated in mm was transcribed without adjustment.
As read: 59.03 mm
